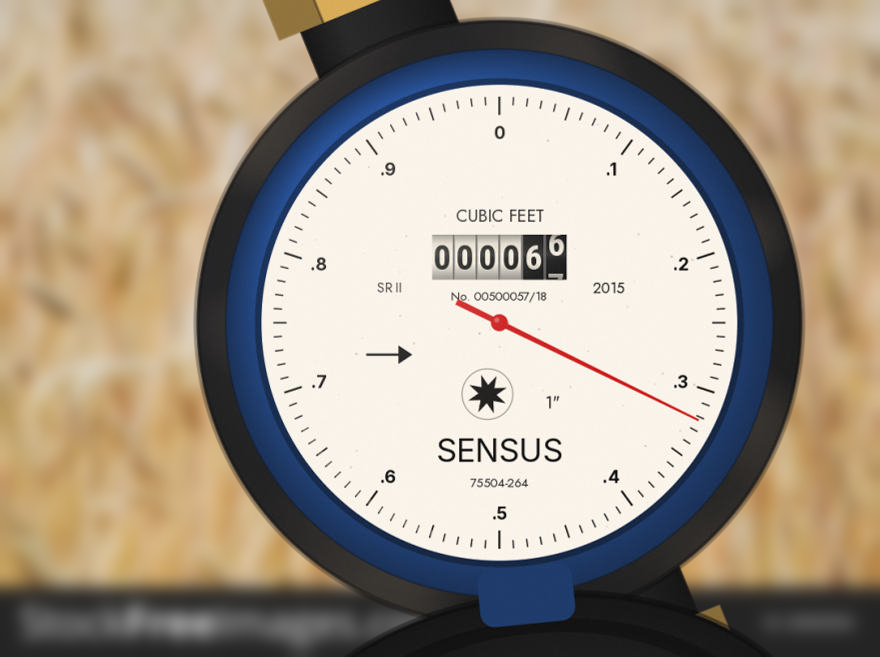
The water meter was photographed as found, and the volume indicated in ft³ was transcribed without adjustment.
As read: 66.32 ft³
